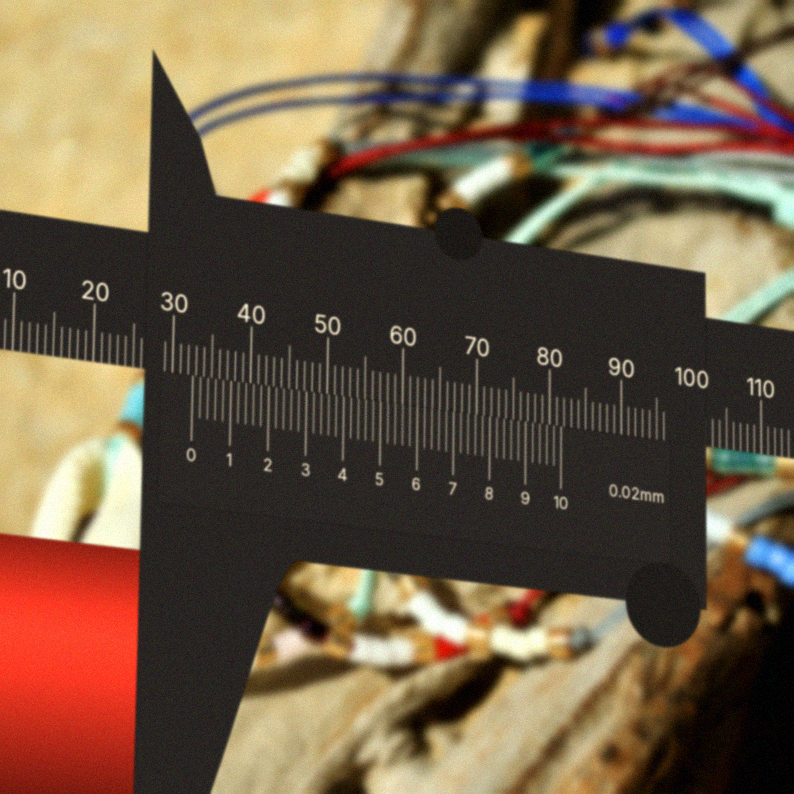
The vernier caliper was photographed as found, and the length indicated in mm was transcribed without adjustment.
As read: 32.6 mm
